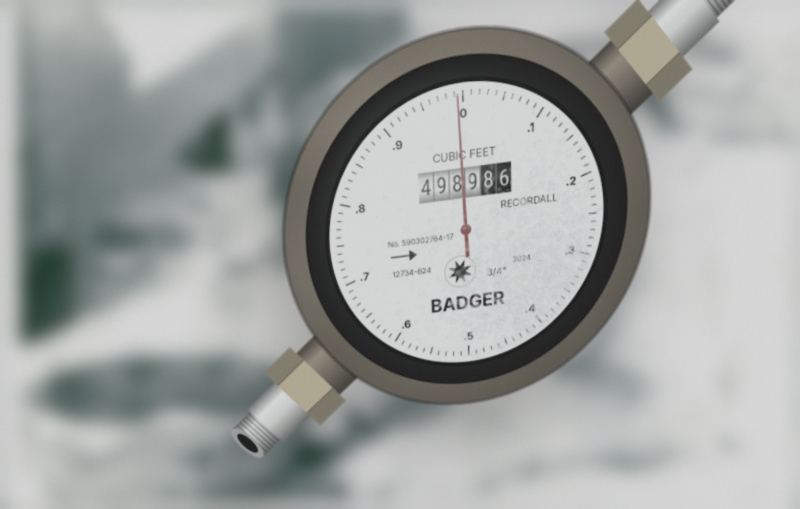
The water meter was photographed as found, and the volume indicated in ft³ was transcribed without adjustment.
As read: 498985.99 ft³
